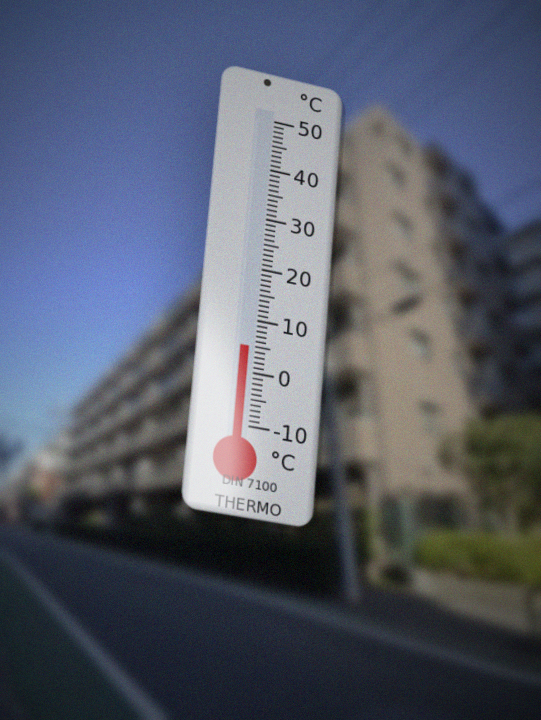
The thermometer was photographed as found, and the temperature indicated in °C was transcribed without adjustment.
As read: 5 °C
